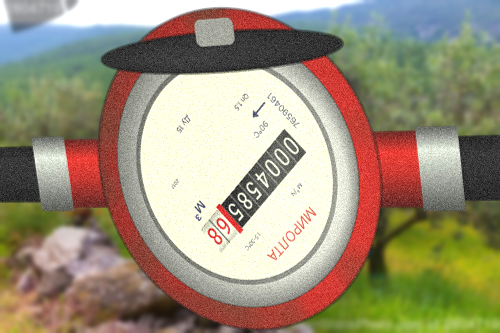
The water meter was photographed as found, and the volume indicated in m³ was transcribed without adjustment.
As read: 4585.68 m³
